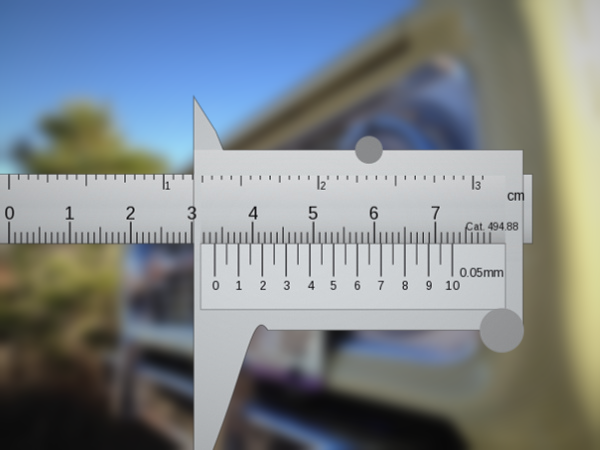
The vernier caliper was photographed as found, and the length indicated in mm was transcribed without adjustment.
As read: 33.8 mm
